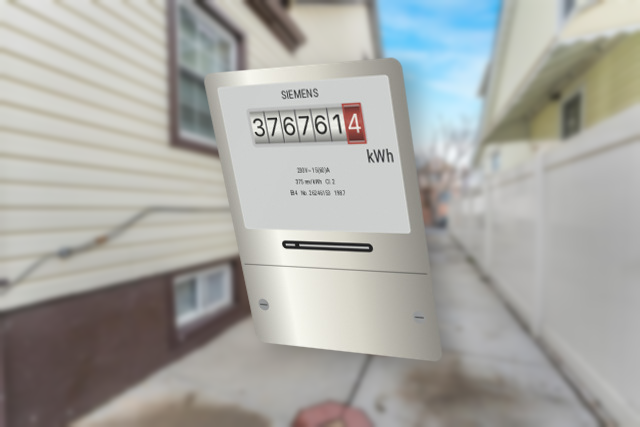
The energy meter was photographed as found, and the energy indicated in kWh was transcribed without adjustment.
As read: 376761.4 kWh
